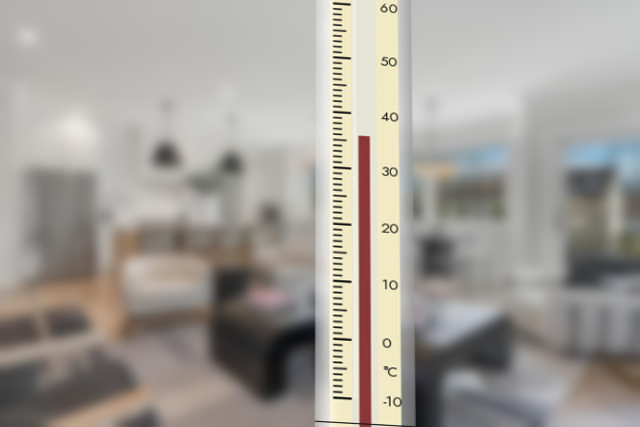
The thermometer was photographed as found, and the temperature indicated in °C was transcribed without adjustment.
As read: 36 °C
